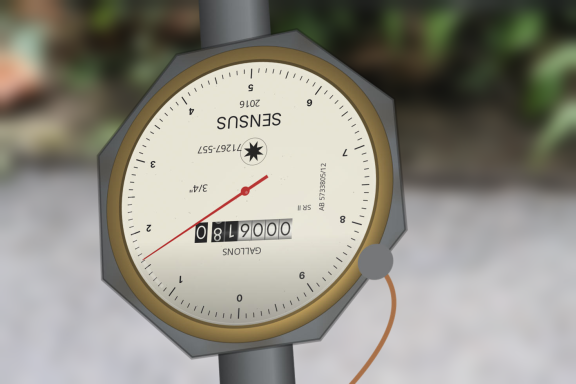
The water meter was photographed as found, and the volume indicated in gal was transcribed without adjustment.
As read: 6181.6 gal
